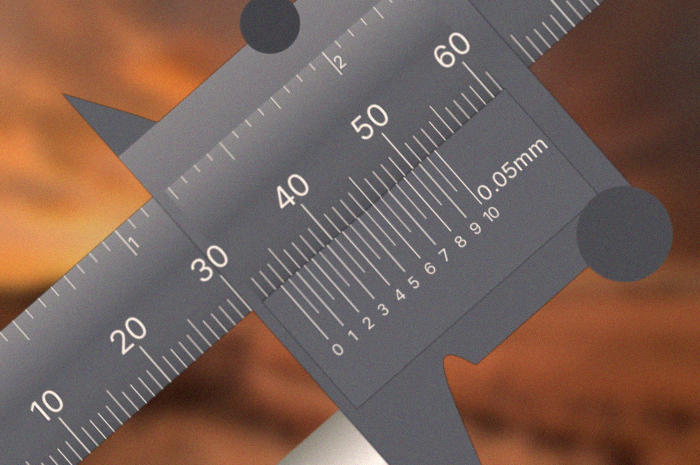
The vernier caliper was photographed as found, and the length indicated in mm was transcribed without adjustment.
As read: 33.6 mm
